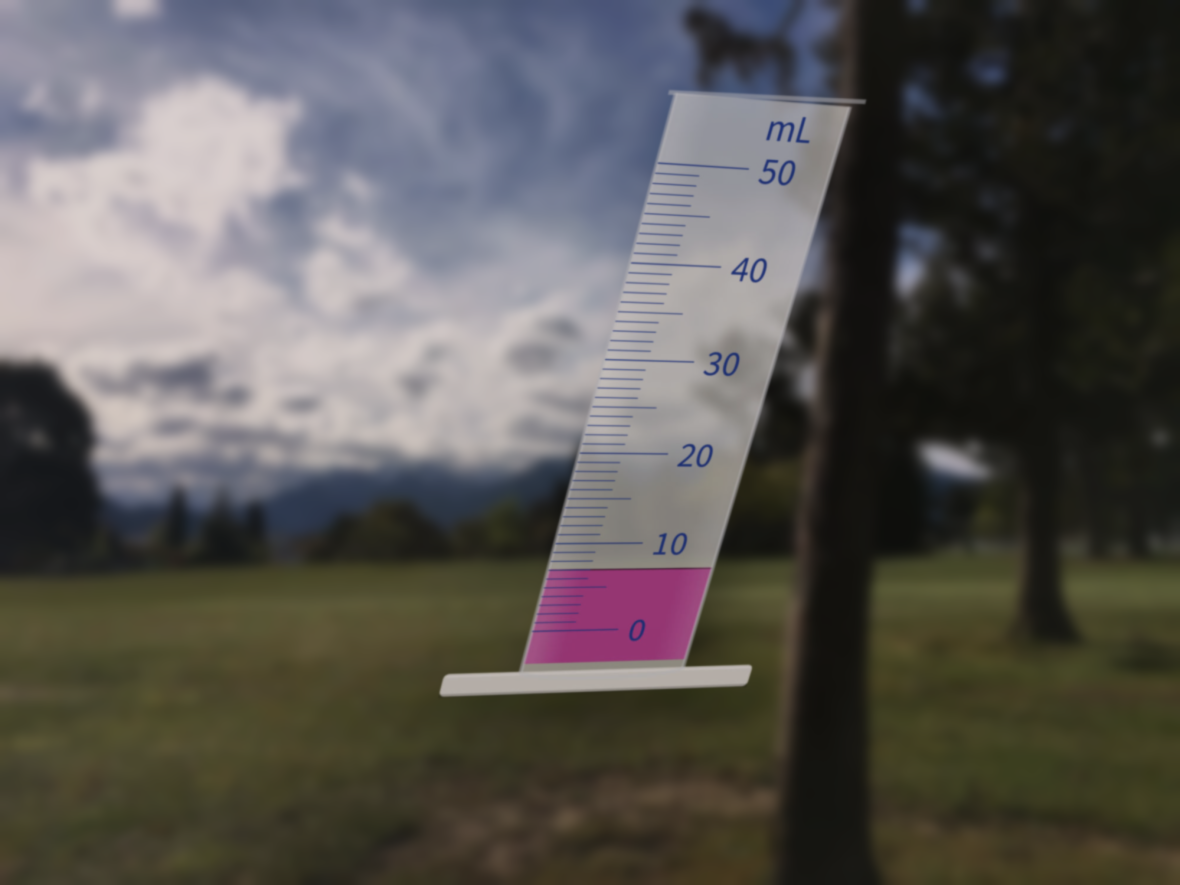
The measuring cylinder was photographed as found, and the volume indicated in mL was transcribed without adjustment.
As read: 7 mL
